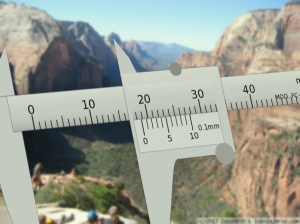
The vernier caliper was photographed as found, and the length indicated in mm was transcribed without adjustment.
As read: 18.8 mm
